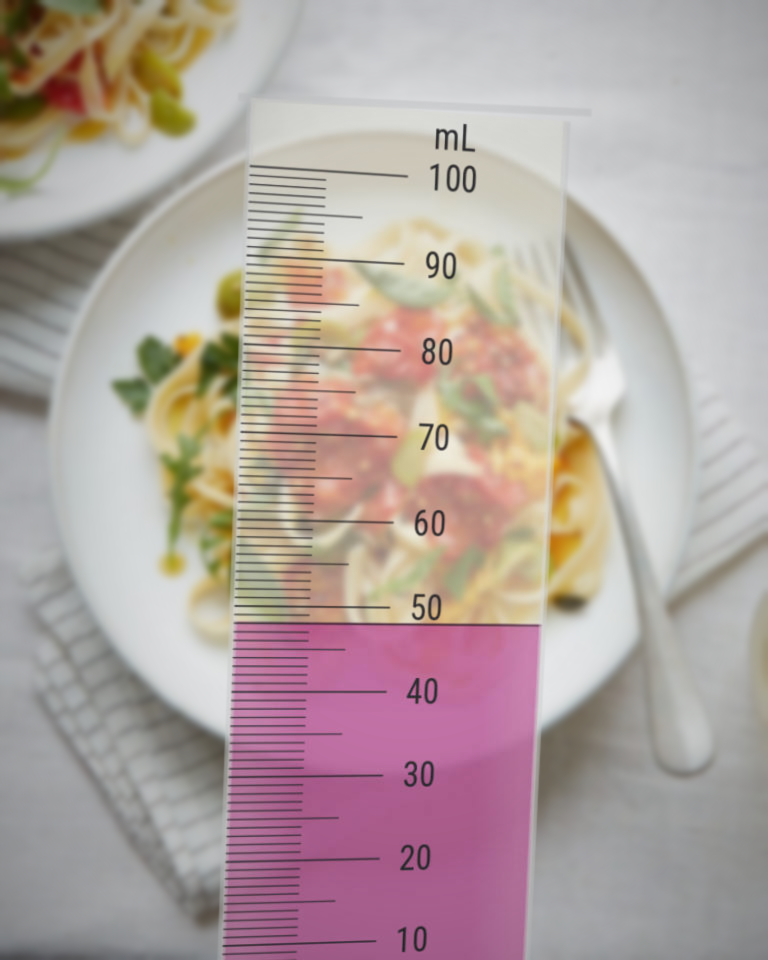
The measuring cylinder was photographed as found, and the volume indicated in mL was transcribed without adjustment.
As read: 48 mL
